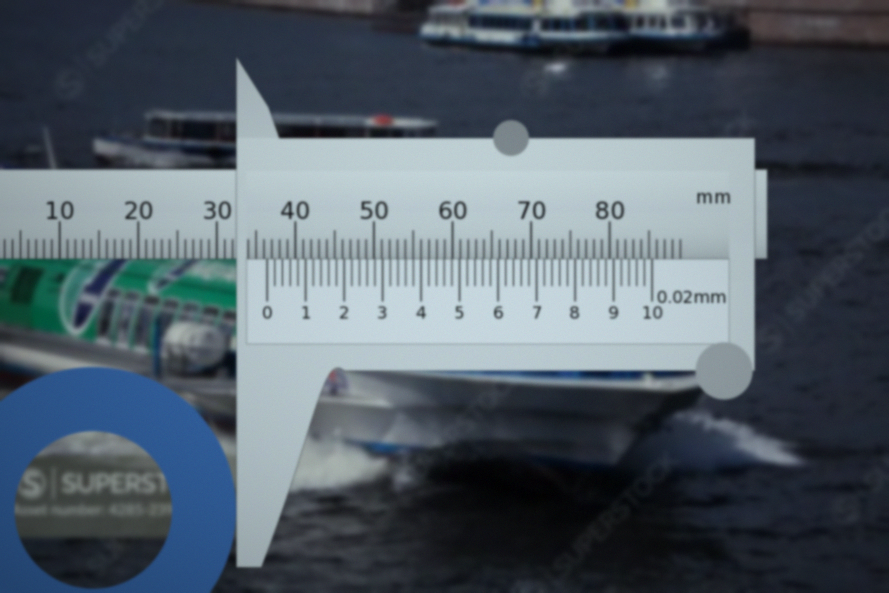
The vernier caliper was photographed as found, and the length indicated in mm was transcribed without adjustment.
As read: 36.4 mm
